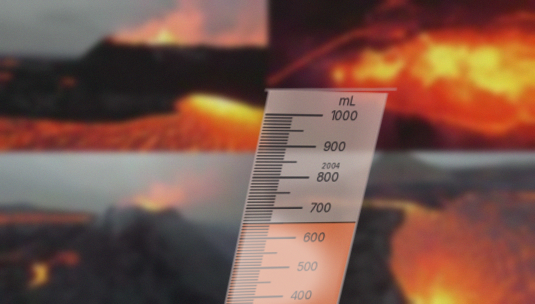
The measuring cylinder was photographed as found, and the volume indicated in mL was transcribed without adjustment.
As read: 650 mL
